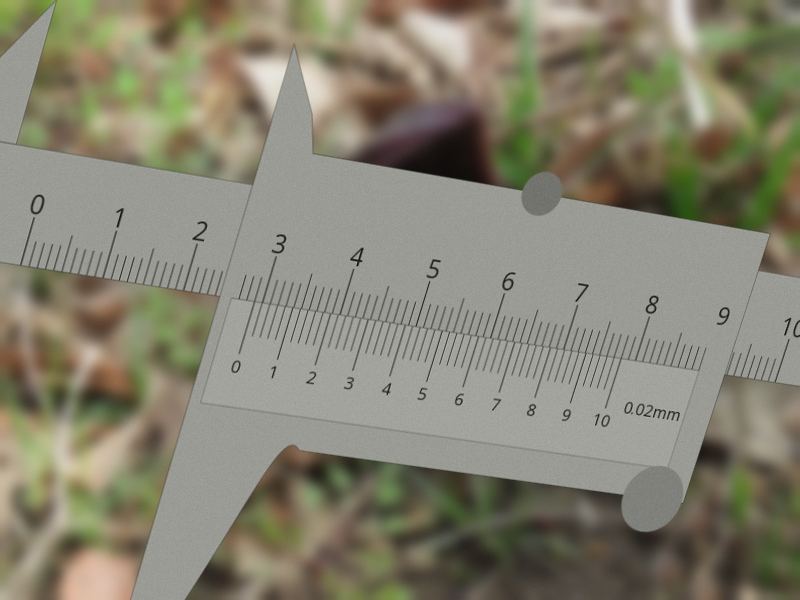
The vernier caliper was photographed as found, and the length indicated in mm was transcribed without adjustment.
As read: 29.0 mm
